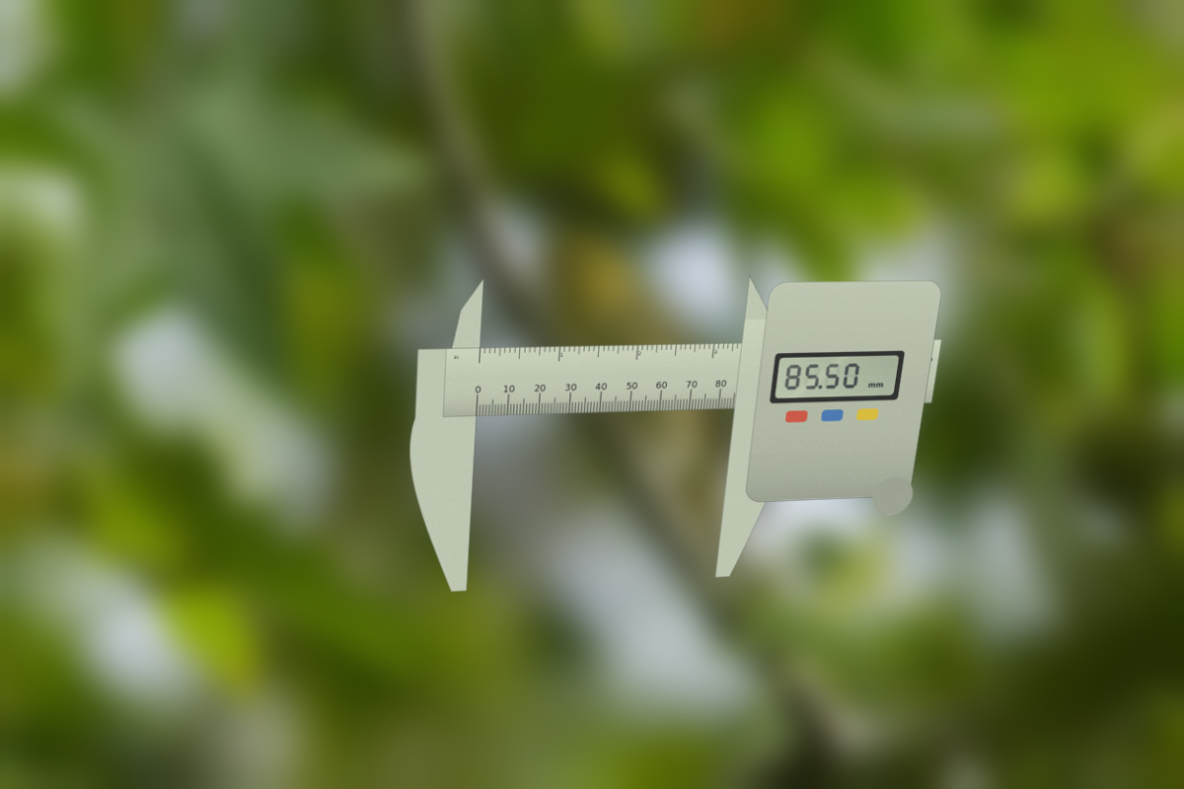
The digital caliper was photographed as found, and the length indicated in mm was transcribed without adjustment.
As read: 85.50 mm
